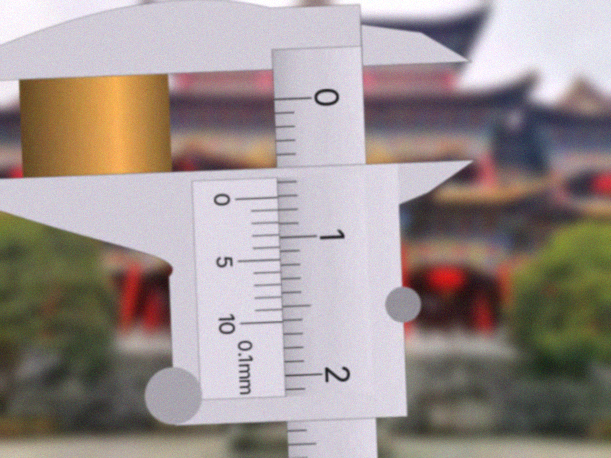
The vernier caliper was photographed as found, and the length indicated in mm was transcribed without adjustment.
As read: 7.1 mm
